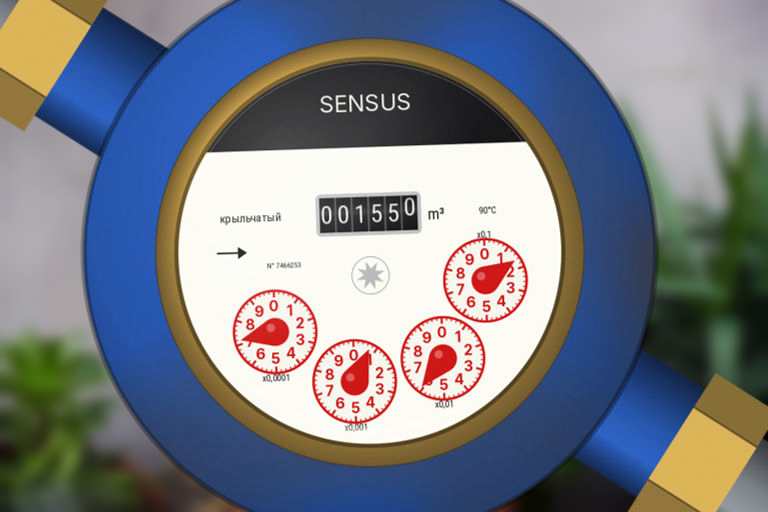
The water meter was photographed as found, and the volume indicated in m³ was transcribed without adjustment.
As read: 1550.1607 m³
